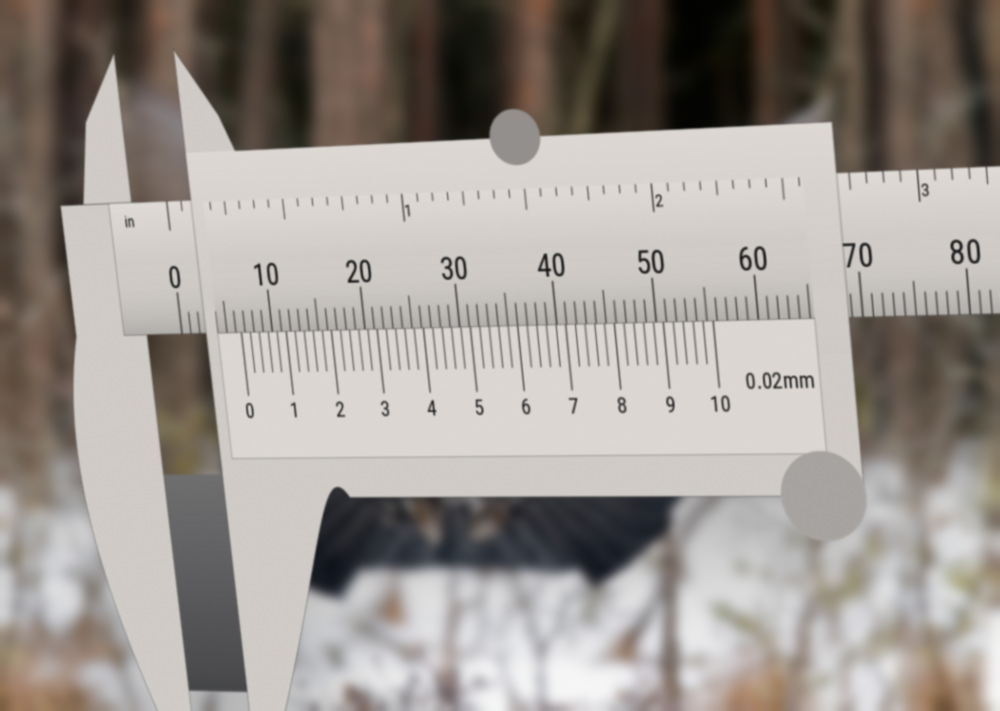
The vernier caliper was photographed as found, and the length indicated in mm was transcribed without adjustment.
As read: 6.6 mm
